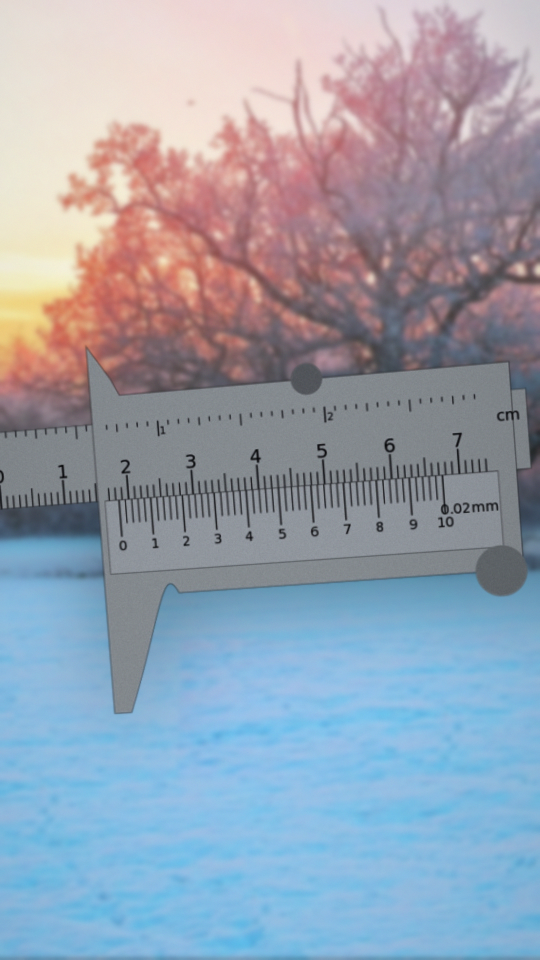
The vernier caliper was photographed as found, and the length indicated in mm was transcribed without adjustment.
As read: 18.5 mm
